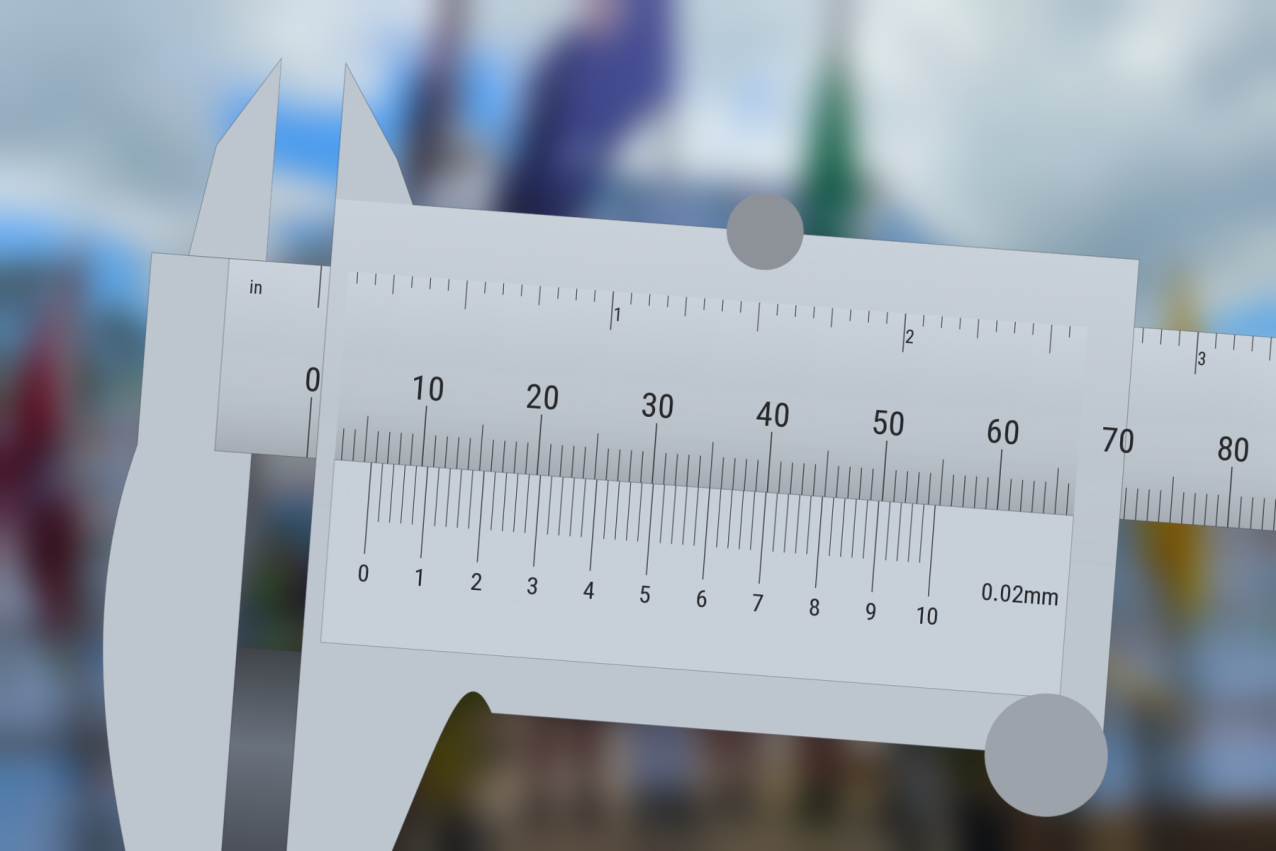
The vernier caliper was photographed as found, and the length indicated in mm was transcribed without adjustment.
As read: 5.6 mm
